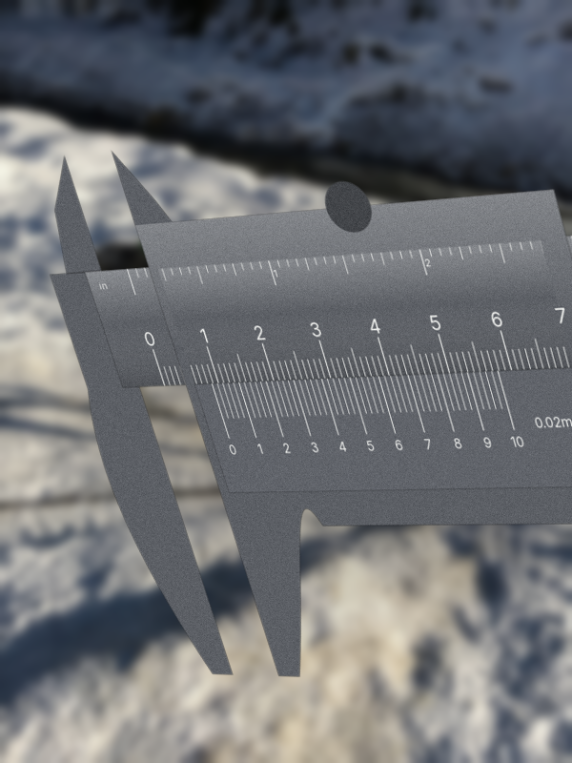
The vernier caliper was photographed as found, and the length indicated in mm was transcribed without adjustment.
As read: 8.8 mm
